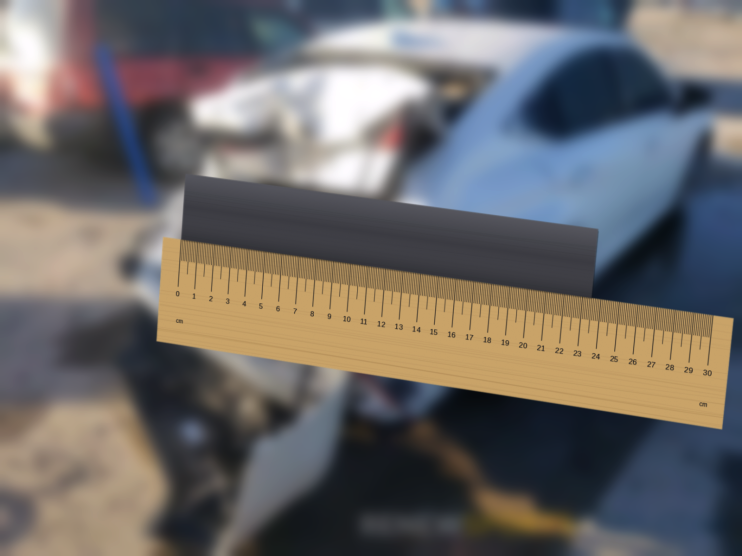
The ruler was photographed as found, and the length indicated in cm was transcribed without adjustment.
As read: 23.5 cm
